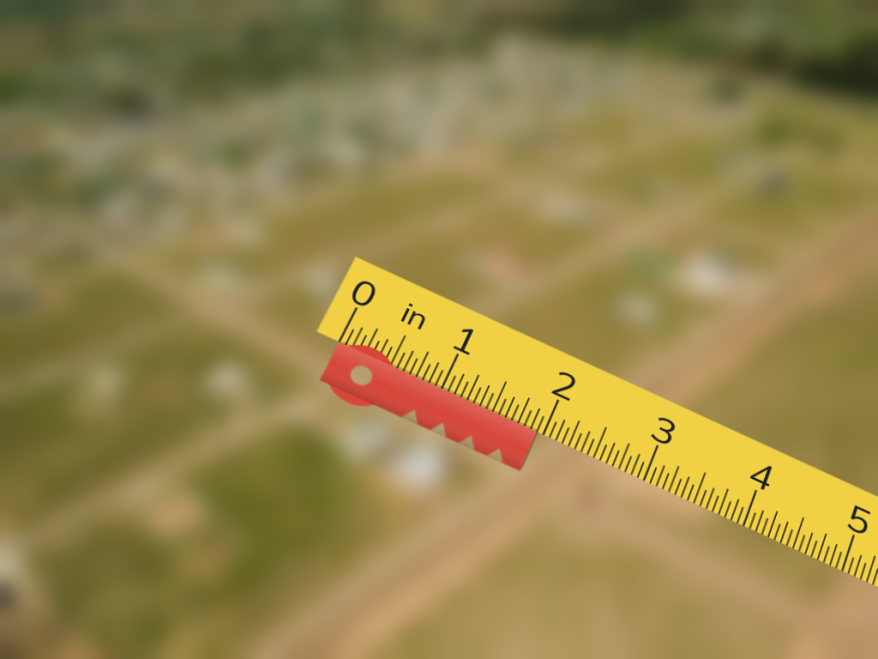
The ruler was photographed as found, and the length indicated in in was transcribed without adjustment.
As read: 1.9375 in
